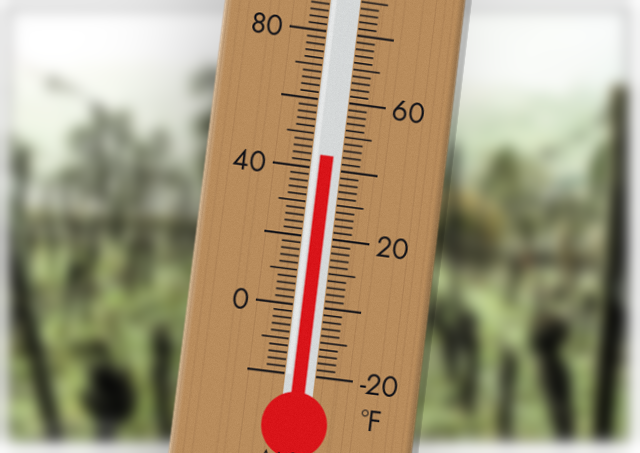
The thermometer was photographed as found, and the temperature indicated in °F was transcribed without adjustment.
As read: 44 °F
